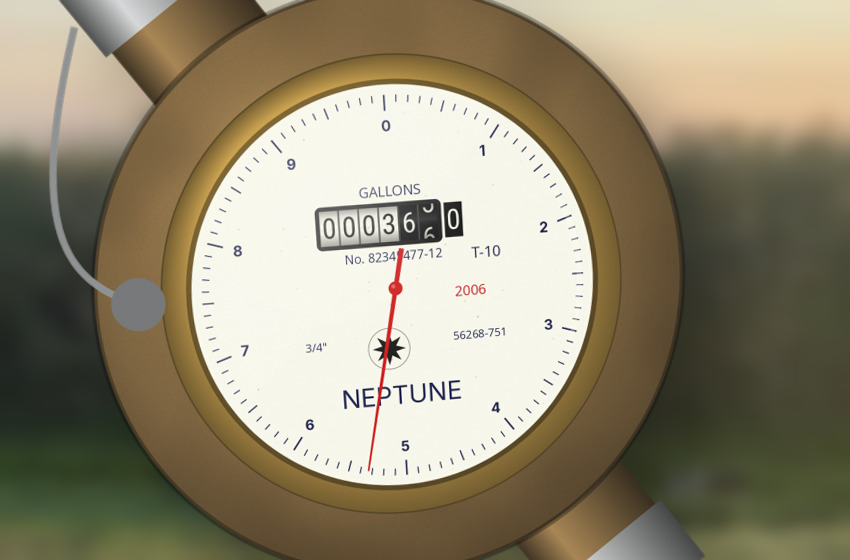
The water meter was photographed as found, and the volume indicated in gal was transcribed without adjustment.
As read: 3655.3 gal
